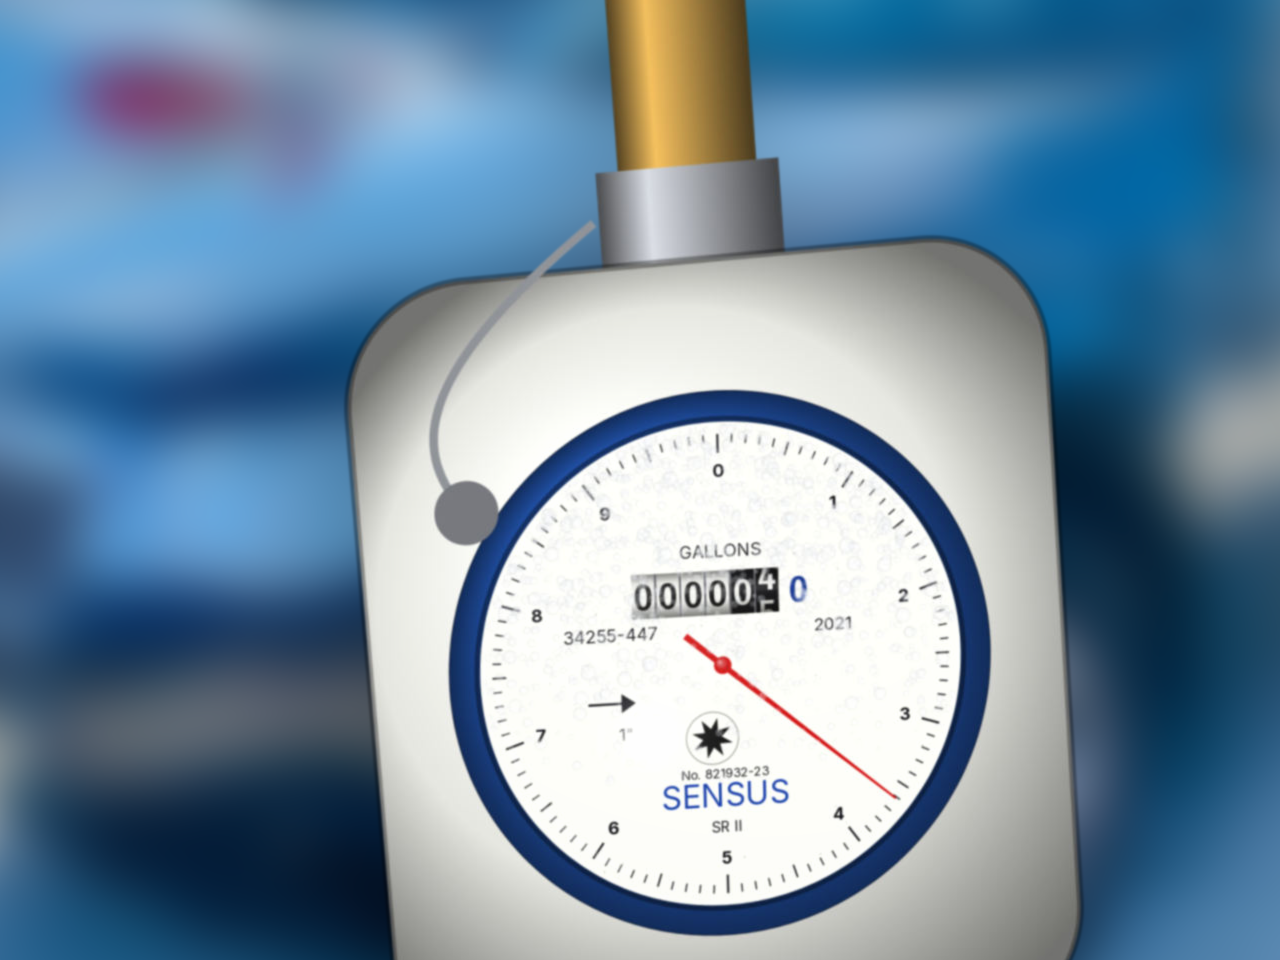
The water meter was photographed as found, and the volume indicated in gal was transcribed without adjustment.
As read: 43.6 gal
